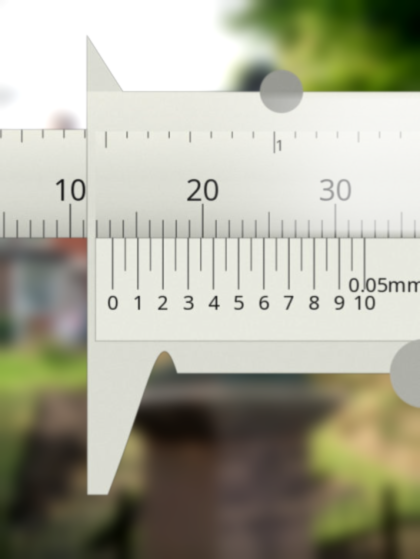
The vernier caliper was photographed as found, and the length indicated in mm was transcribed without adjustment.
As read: 13.2 mm
